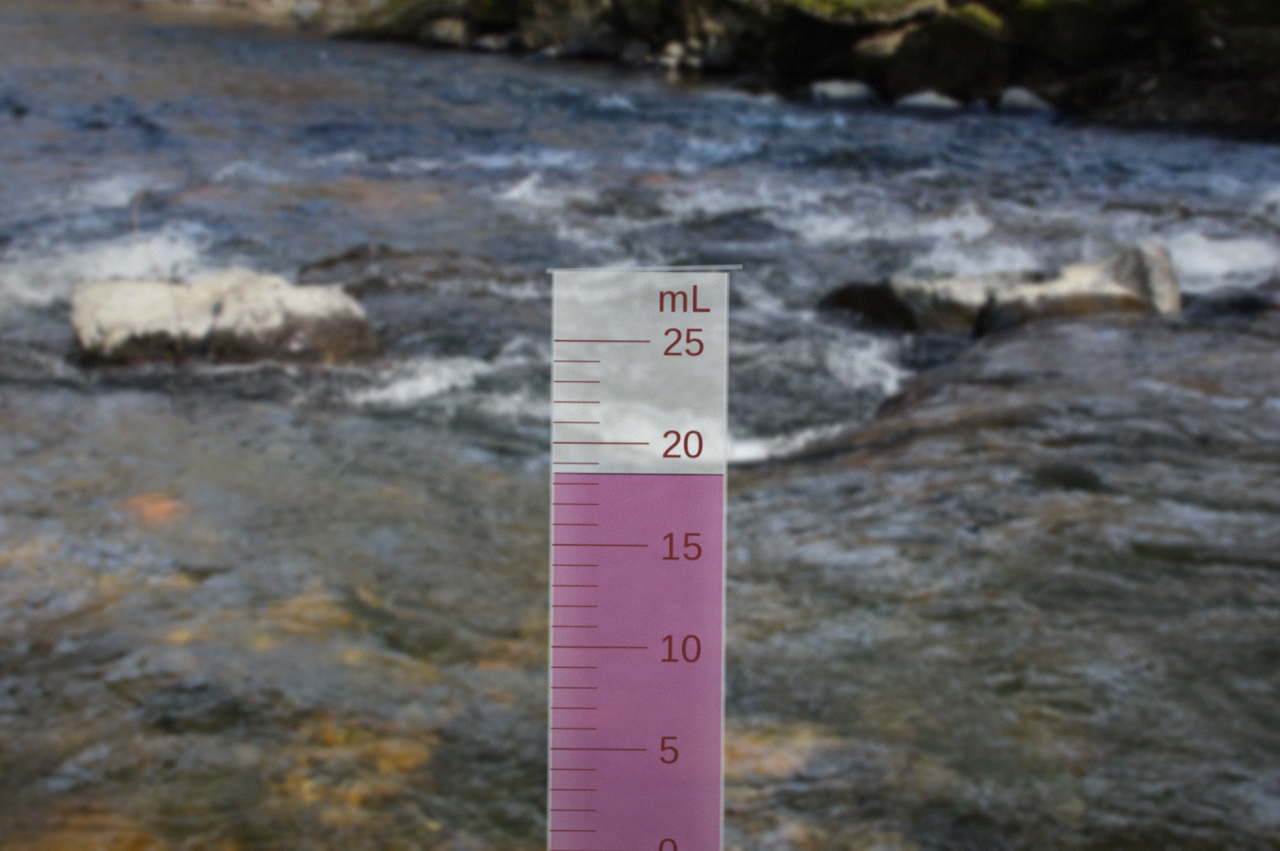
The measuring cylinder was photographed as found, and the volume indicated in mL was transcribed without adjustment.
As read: 18.5 mL
